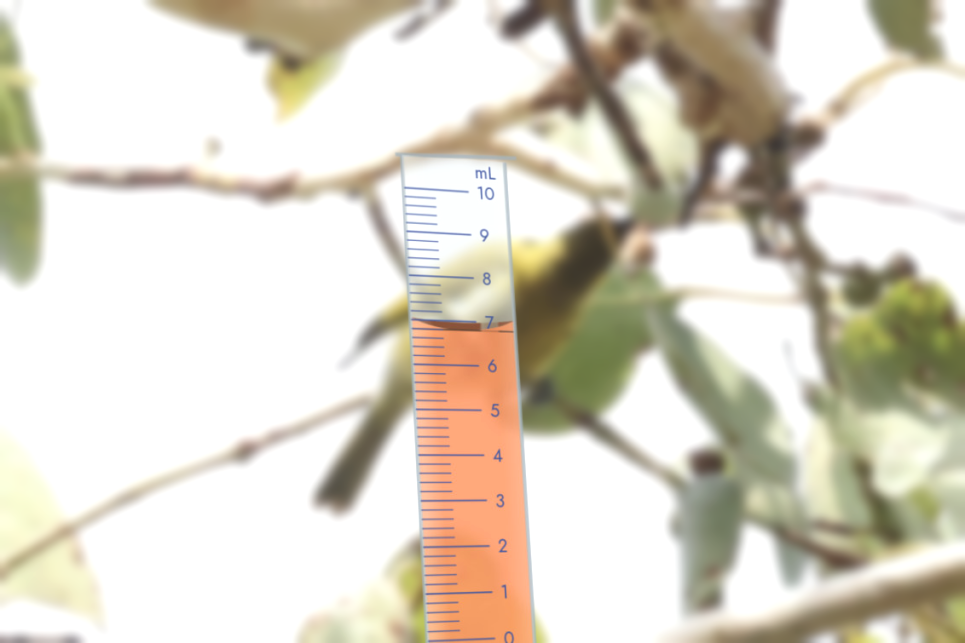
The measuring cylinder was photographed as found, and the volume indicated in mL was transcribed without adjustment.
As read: 6.8 mL
